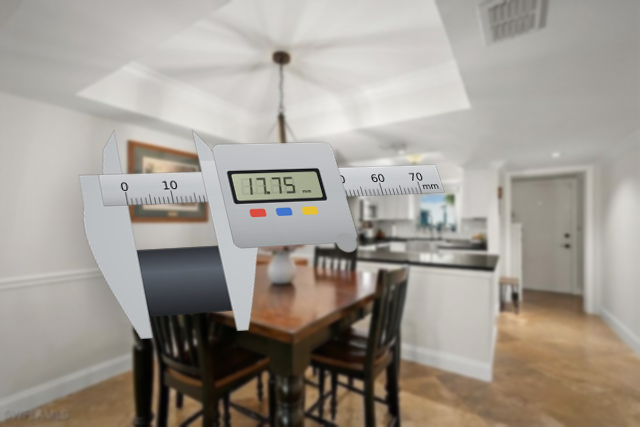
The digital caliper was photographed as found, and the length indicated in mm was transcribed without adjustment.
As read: 17.75 mm
